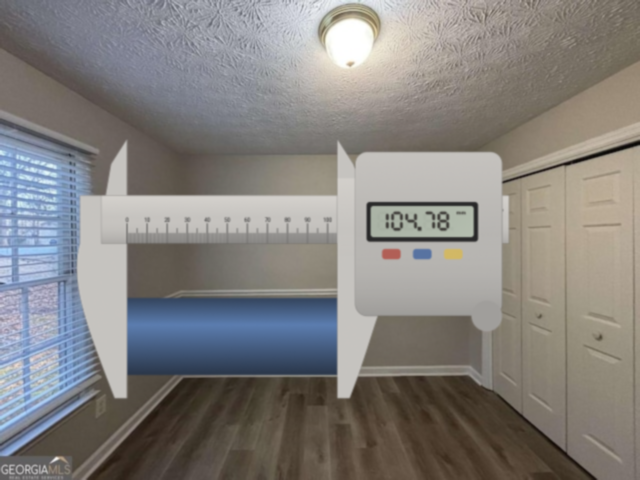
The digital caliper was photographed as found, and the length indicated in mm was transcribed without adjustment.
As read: 104.78 mm
